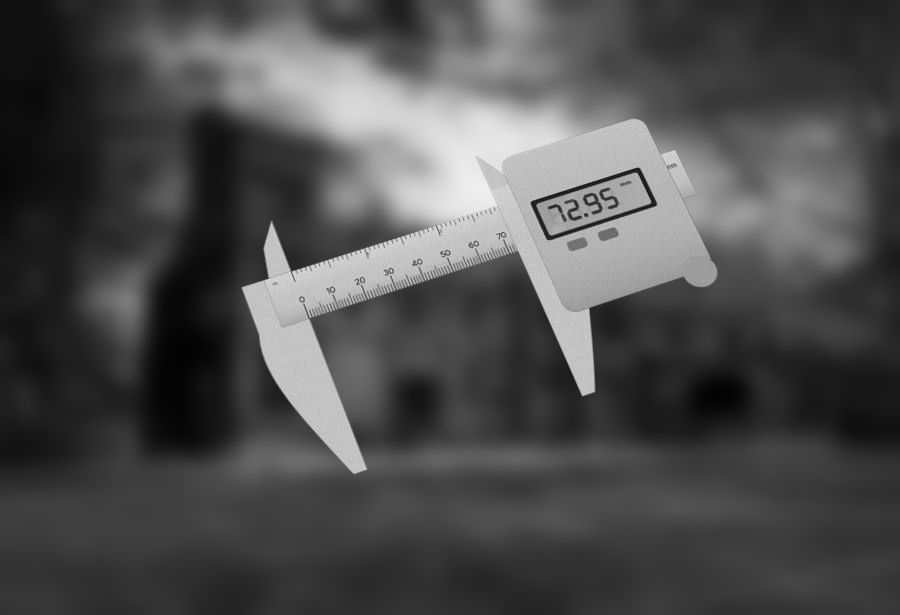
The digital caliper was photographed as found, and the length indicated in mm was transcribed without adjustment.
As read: 72.95 mm
